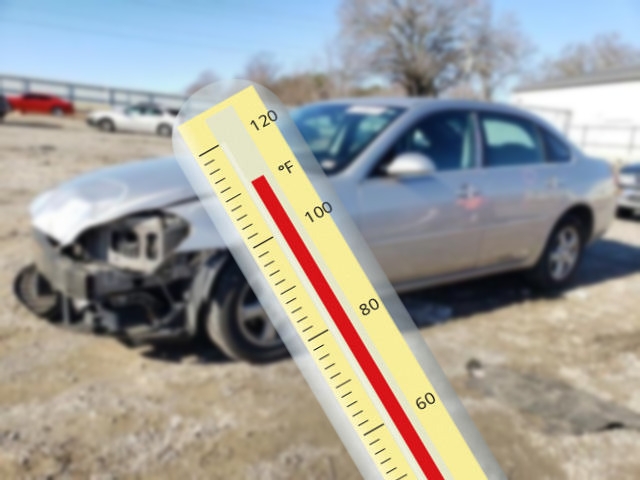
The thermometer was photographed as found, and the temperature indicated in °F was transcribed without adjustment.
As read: 111 °F
